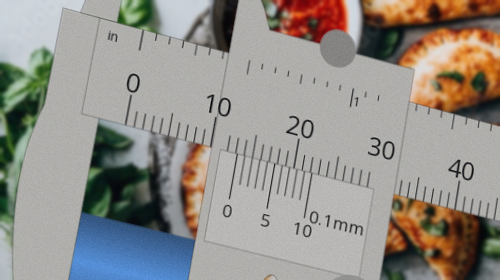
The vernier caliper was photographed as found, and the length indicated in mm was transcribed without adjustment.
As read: 13.2 mm
